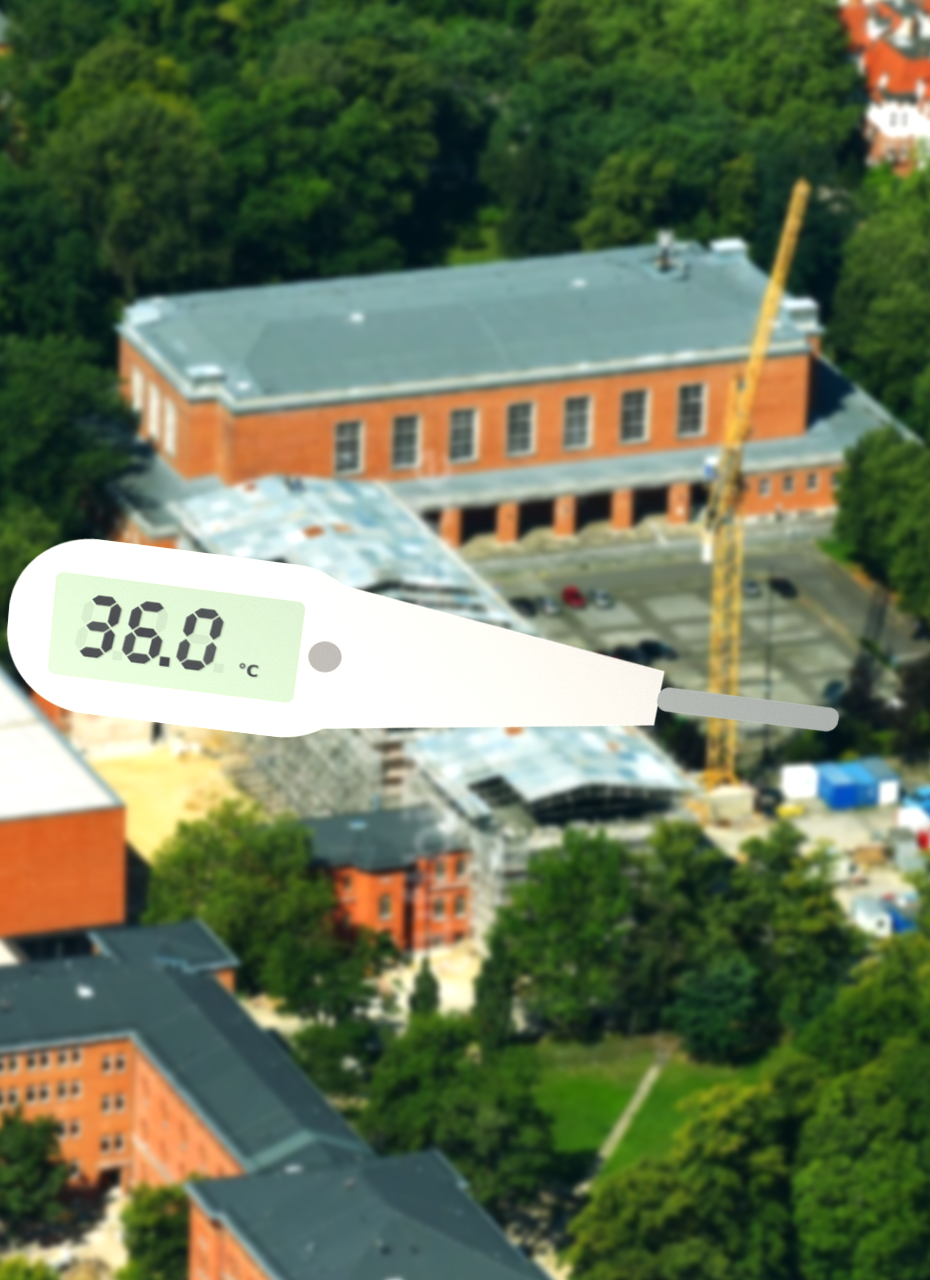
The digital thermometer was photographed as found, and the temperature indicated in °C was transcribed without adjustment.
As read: 36.0 °C
